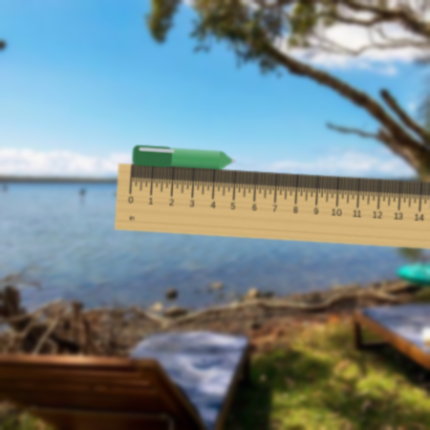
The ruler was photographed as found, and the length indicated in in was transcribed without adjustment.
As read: 5 in
